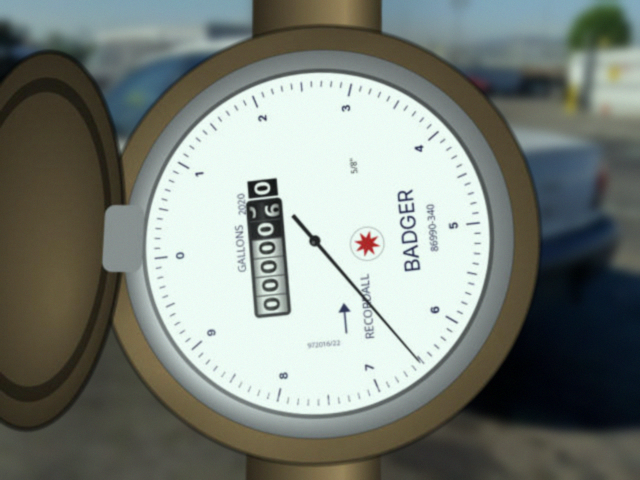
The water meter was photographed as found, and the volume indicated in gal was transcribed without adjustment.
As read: 56.5 gal
